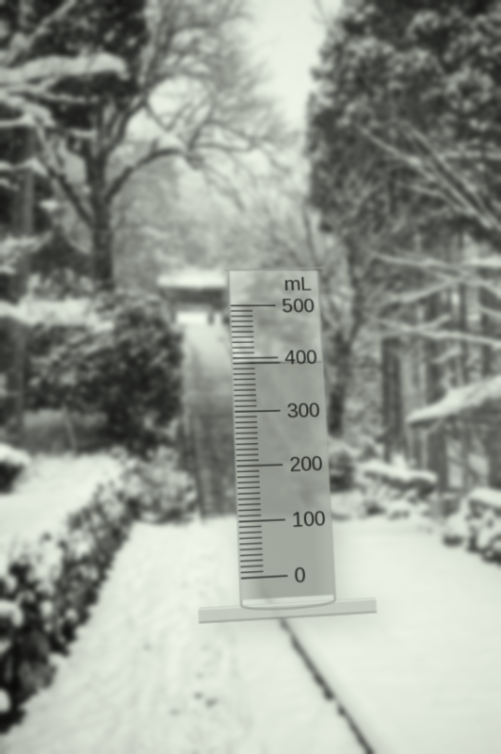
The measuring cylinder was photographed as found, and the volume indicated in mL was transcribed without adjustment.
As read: 390 mL
